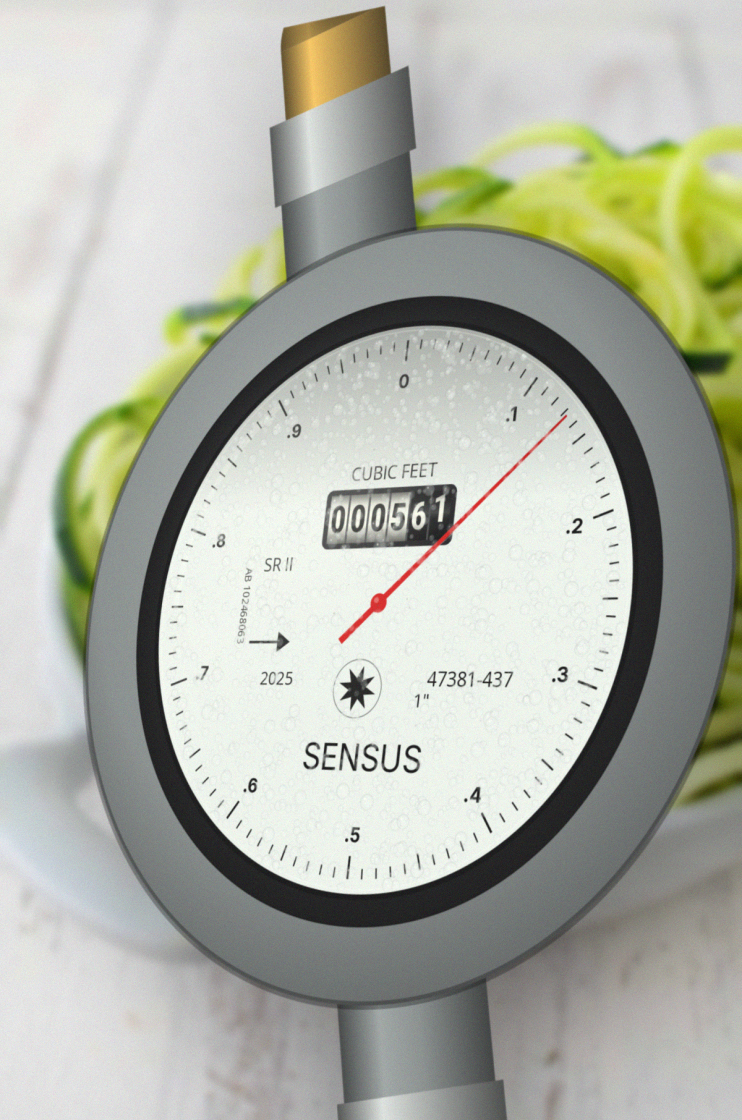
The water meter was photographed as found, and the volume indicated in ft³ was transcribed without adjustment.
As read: 561.13 ft³
